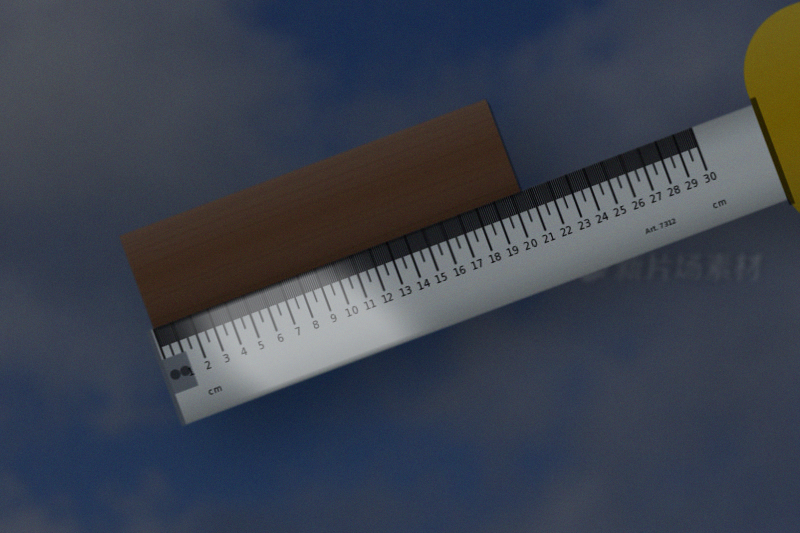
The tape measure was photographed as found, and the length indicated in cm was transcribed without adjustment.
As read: 20.5 cm
